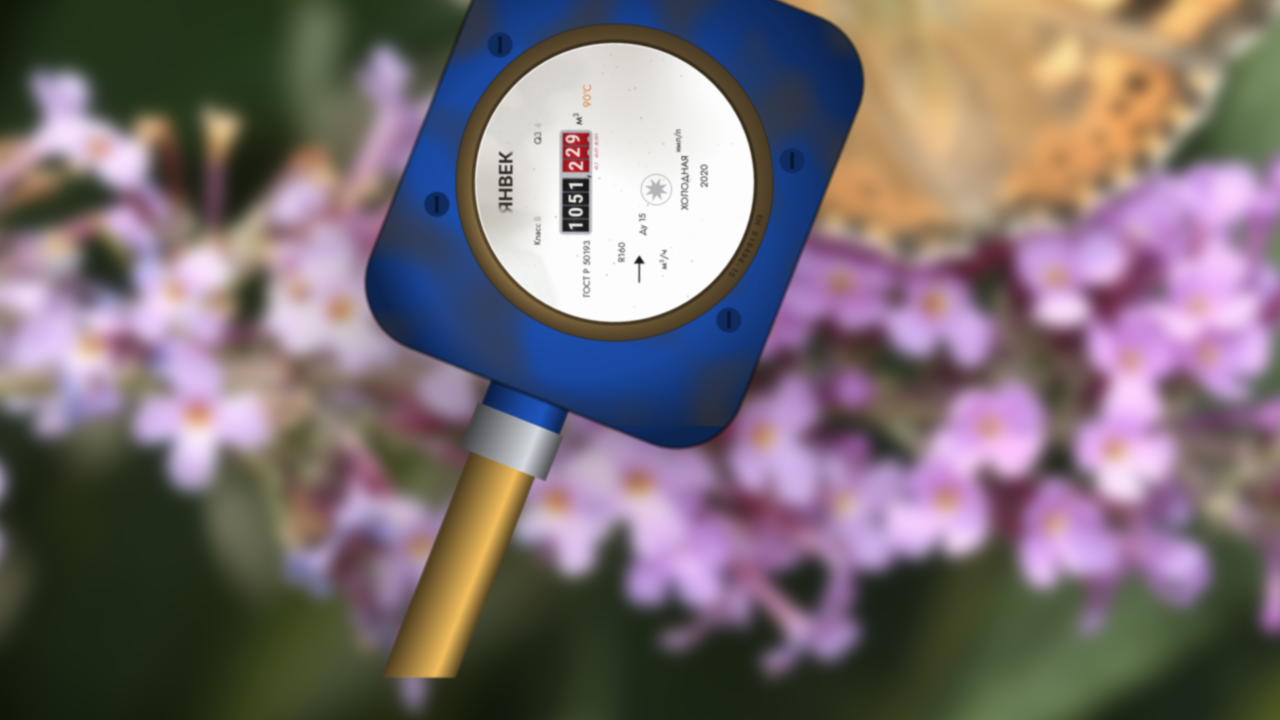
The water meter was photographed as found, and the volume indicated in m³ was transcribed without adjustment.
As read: 1051.229 m³
